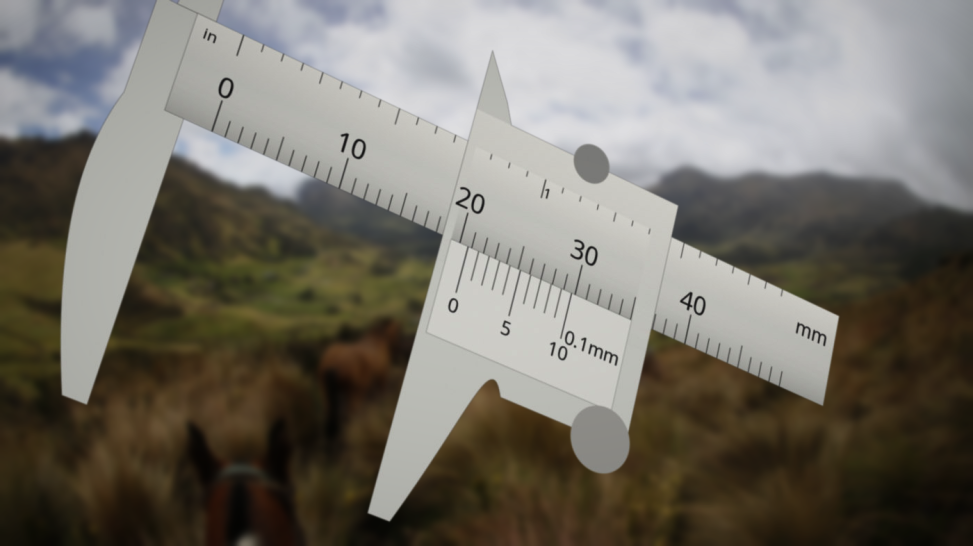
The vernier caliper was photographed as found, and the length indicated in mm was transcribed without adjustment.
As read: 20.7 mm
